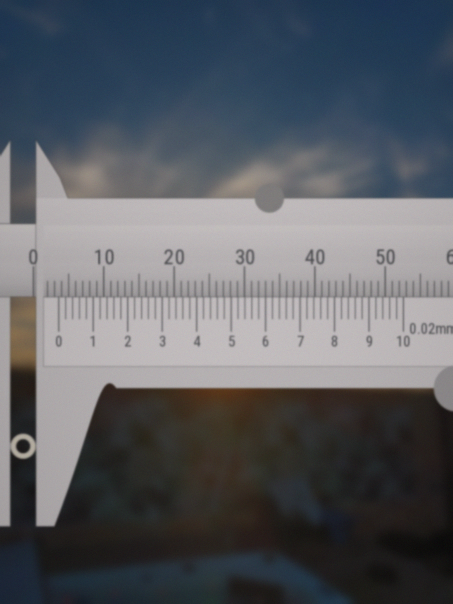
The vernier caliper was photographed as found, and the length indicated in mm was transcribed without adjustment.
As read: 3.6 mm
